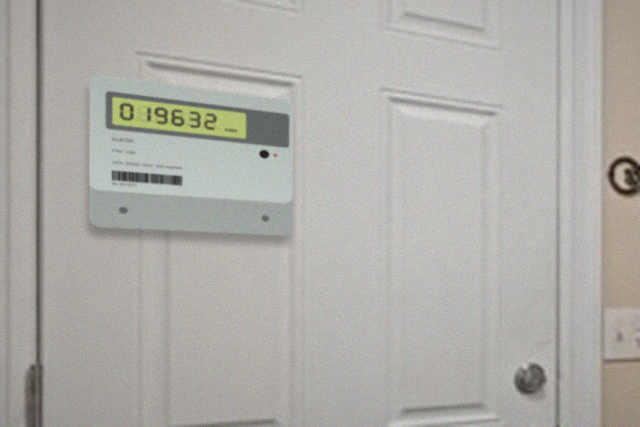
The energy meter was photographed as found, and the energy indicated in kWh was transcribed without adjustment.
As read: 19632 kWh
